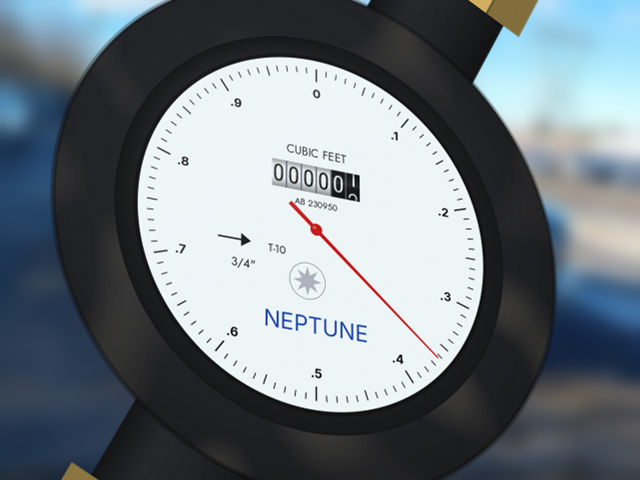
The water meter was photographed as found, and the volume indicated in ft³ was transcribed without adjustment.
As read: 1.36 ft³
